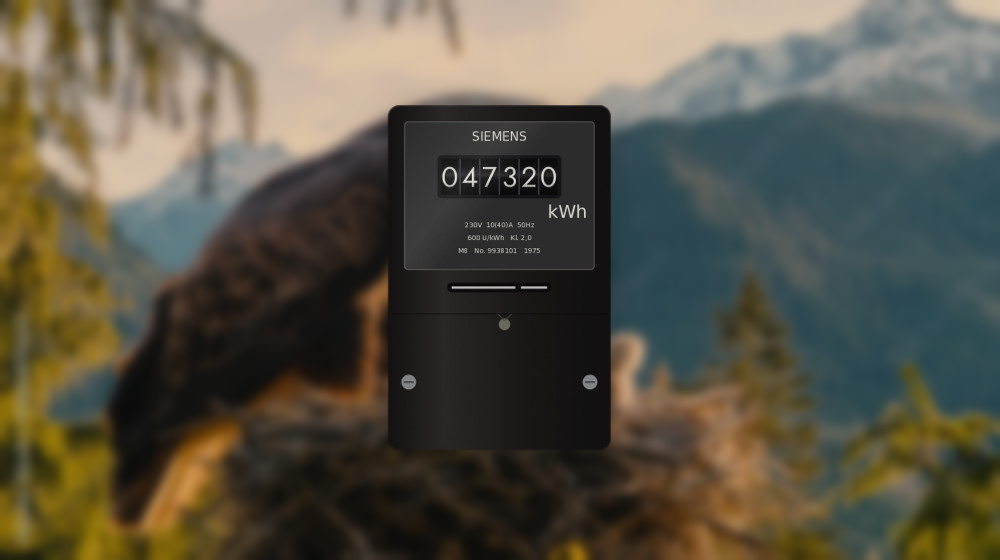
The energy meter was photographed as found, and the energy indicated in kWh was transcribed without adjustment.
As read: 47320 kWh
